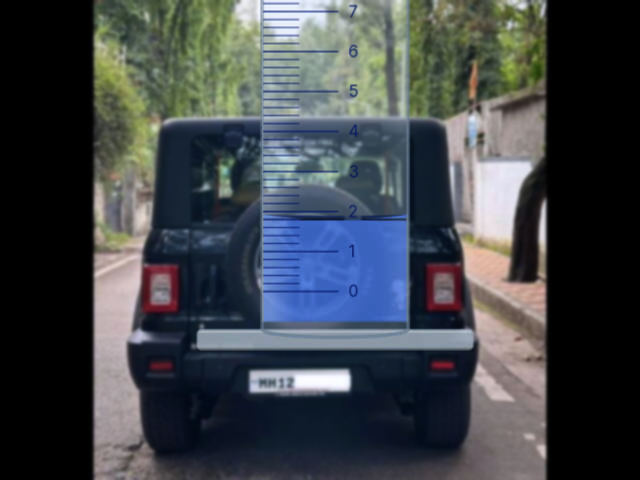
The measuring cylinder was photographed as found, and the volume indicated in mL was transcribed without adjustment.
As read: 1.8 mL
